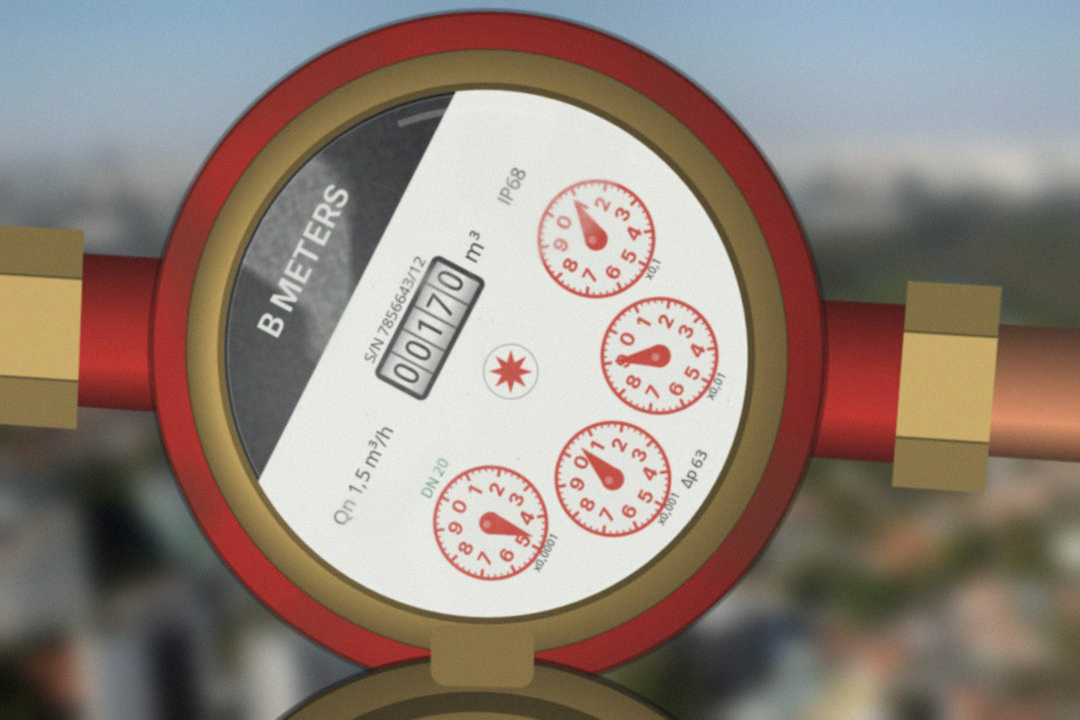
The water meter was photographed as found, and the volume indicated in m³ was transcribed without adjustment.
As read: 170.0904 m³
